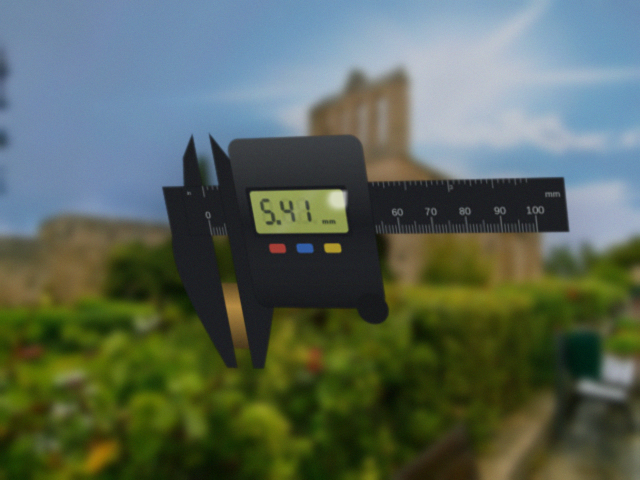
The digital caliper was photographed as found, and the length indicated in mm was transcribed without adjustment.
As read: 5.41 mm
